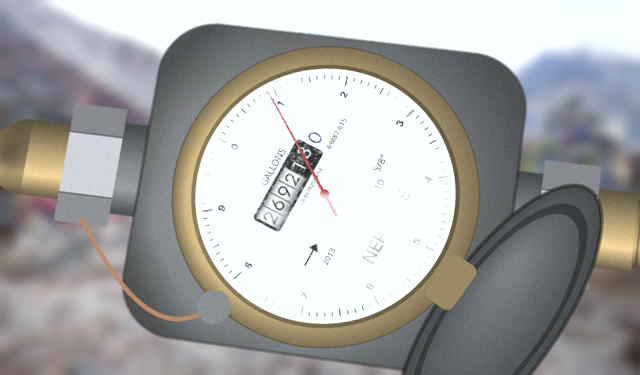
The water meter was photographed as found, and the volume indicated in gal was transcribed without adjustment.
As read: 2692130.9 gal
